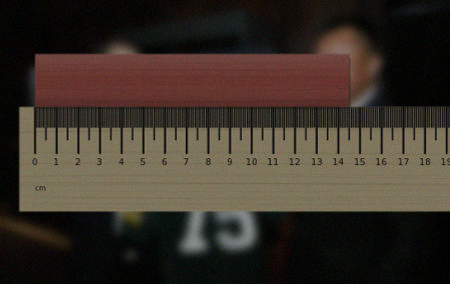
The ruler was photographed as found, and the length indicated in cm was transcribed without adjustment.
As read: 14.5 cm
